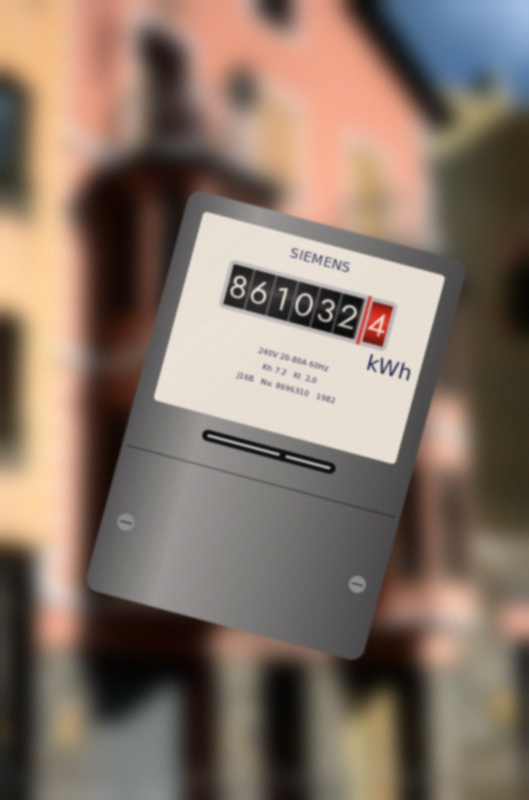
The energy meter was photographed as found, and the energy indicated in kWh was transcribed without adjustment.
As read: 861032.4 kWh
